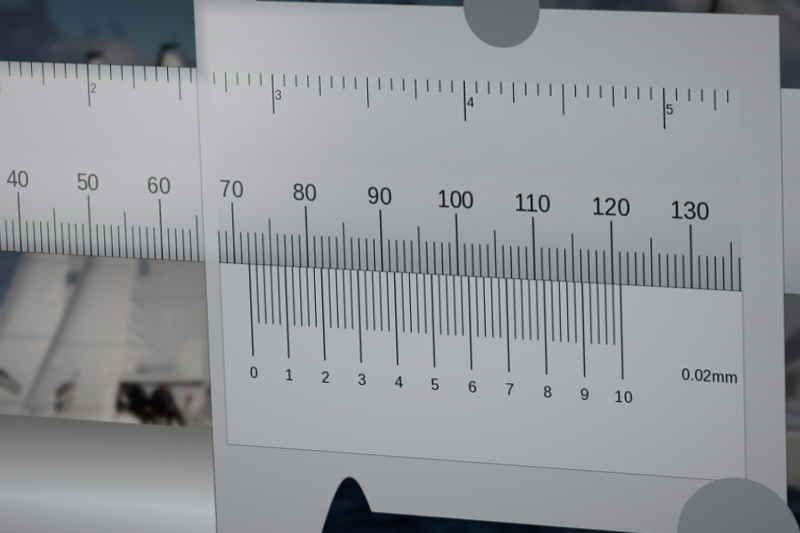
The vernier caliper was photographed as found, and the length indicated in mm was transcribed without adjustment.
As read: 72.0 mm
